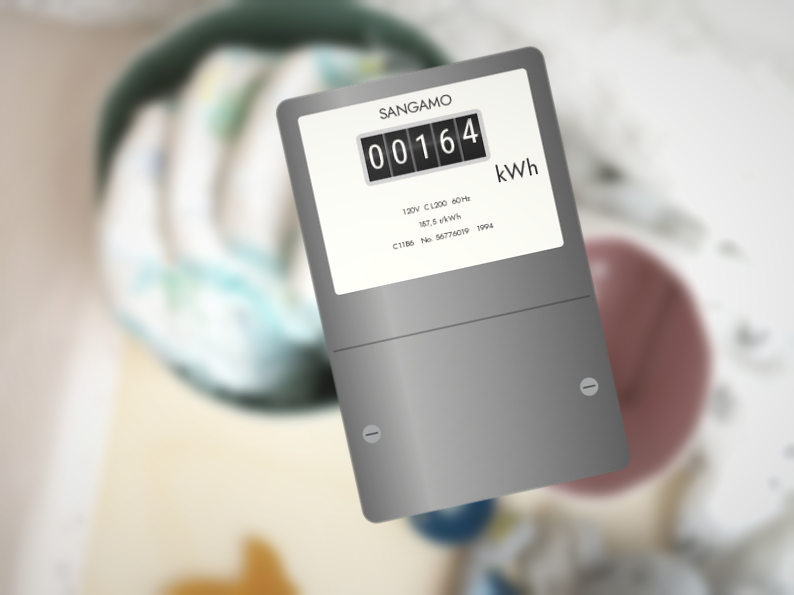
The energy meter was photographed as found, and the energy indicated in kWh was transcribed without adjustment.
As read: 164 kWh
